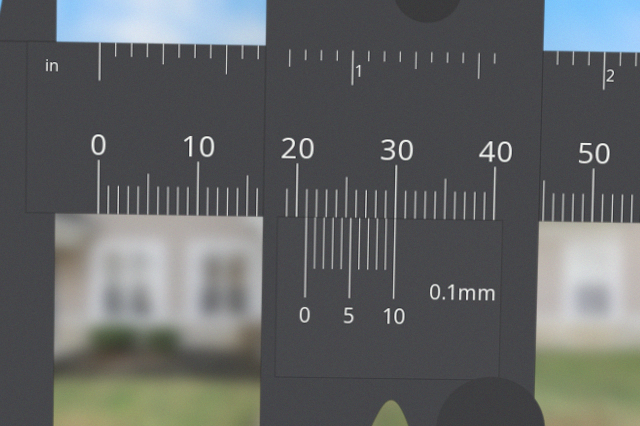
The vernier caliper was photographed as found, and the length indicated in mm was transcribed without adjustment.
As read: 21.0 mm
